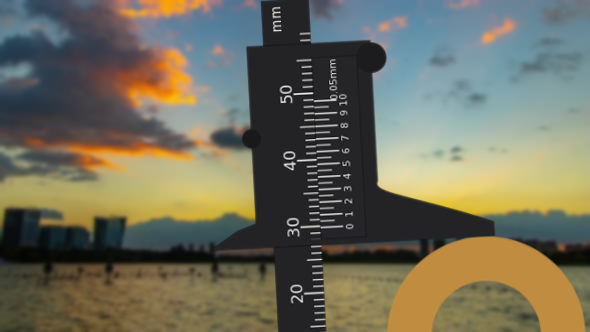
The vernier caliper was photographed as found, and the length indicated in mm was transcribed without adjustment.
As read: 29.8 mm
